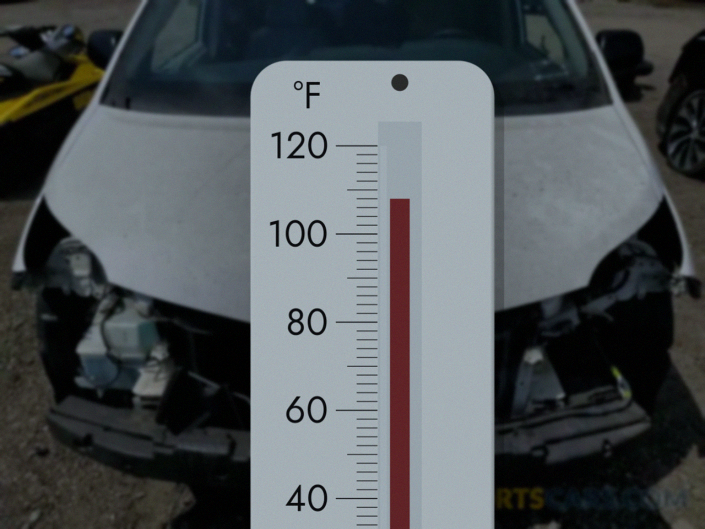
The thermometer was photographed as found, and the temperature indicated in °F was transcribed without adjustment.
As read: 108 °F
